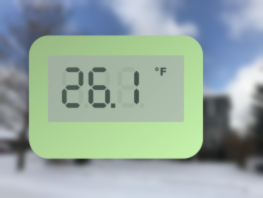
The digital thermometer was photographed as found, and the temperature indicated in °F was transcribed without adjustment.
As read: 26.1 °F
